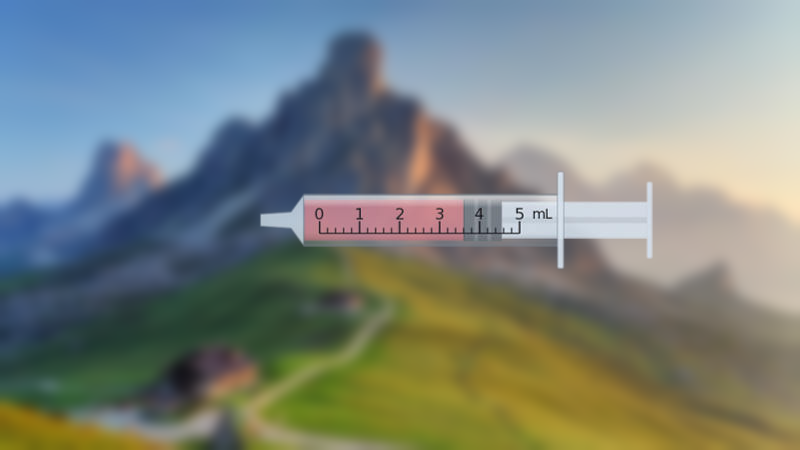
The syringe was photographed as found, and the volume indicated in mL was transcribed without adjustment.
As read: 3.6 mL
